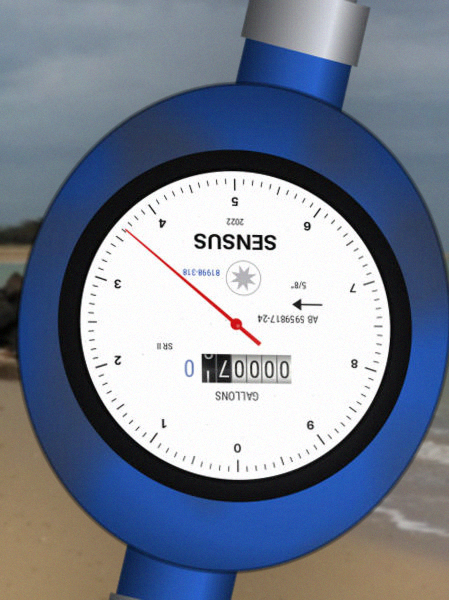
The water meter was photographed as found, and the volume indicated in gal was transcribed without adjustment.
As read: 713.6 gal
